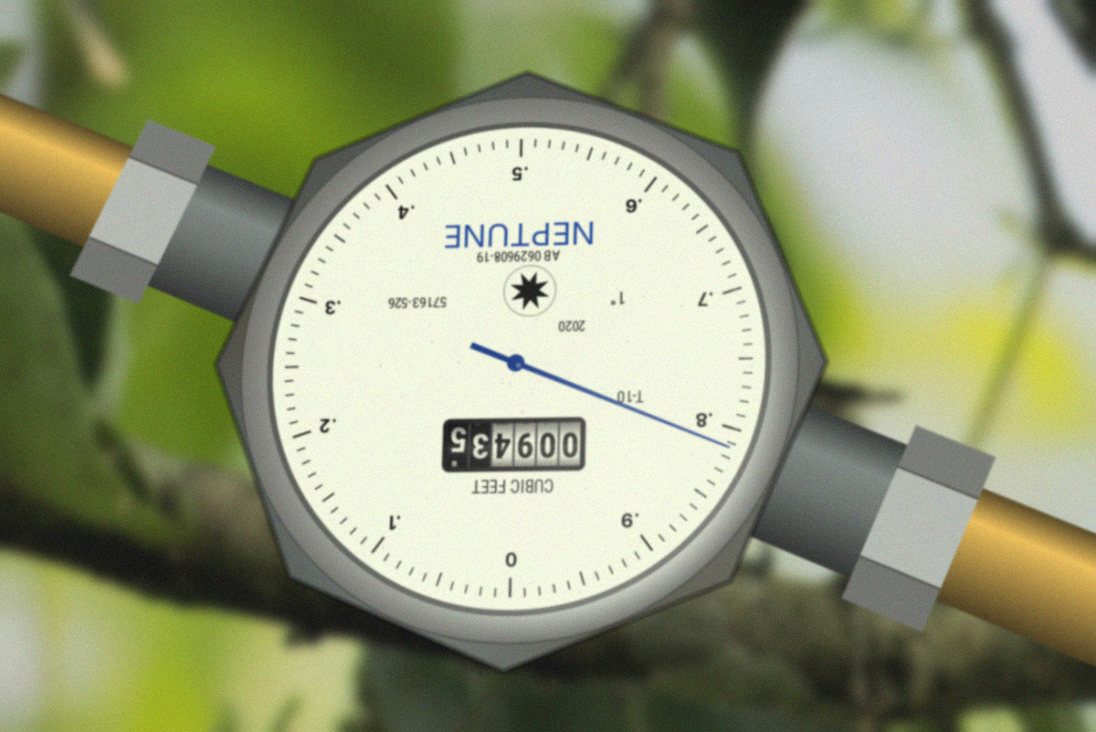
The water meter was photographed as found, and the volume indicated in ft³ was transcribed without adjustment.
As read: 9434.81 ft³
